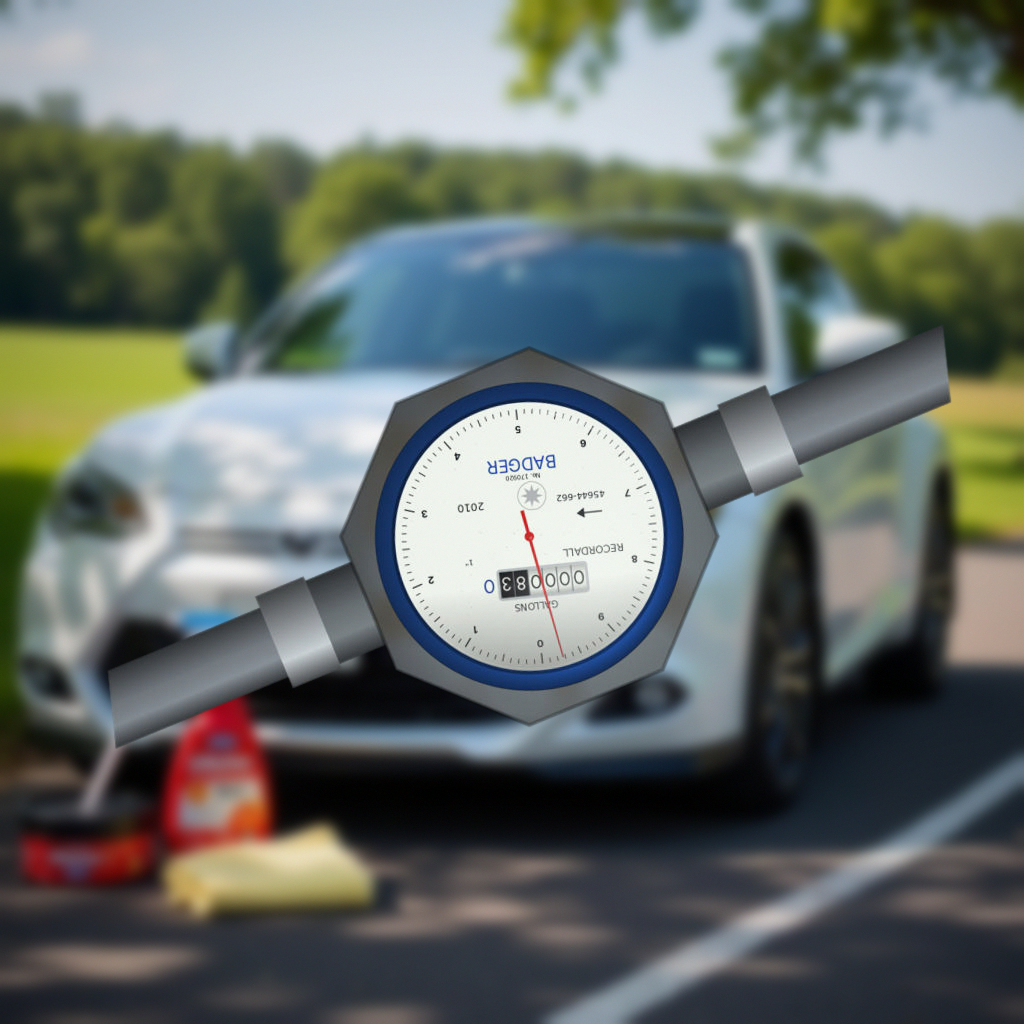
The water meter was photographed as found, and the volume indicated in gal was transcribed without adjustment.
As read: 829.7 gal
